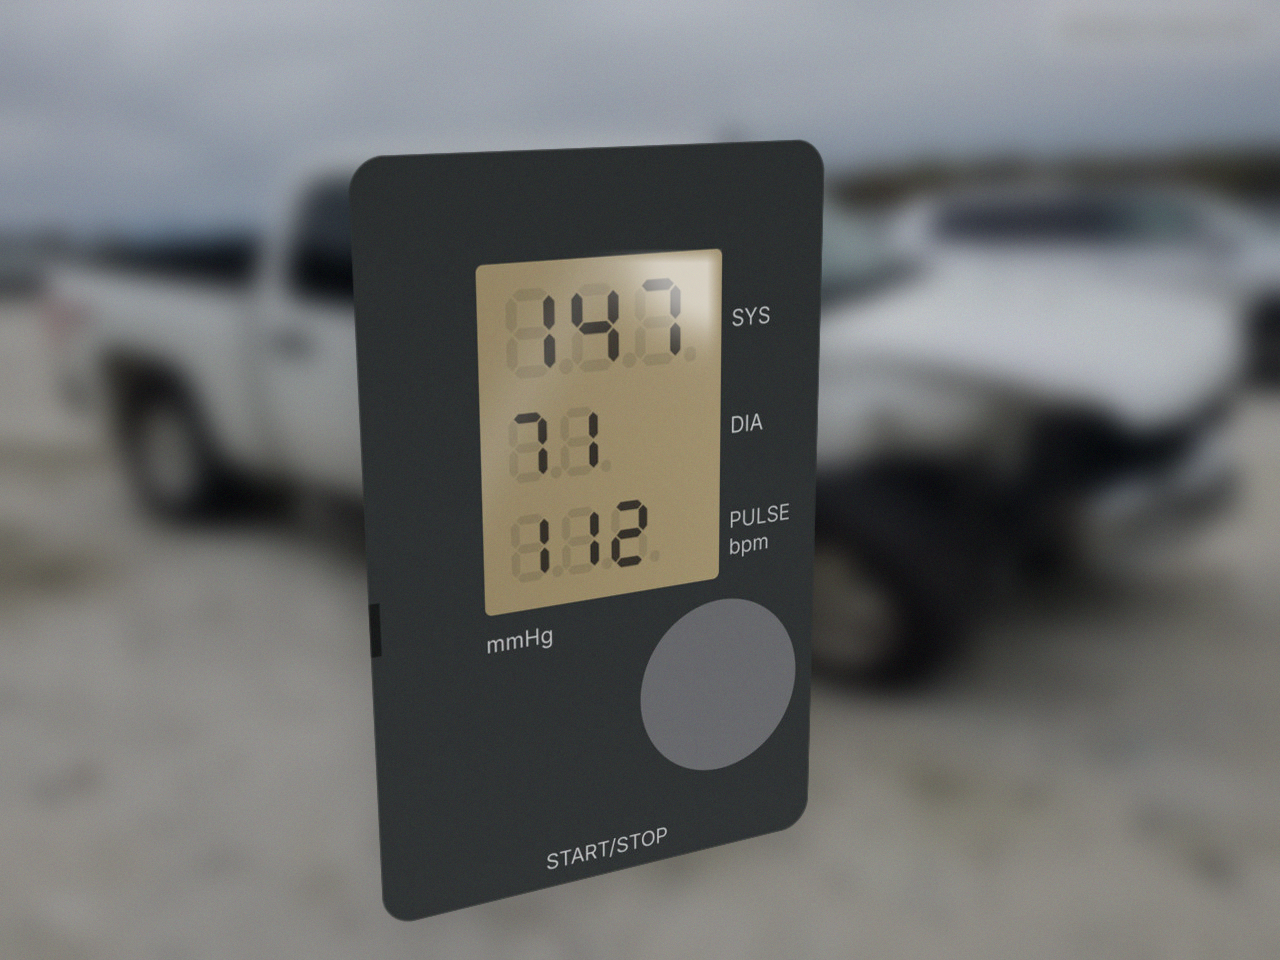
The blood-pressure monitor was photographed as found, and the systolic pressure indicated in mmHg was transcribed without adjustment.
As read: 147 mmHg
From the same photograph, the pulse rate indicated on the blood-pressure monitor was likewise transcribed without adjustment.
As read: 112 bpm
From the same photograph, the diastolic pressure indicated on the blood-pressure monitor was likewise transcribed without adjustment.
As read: 71 mmHg
